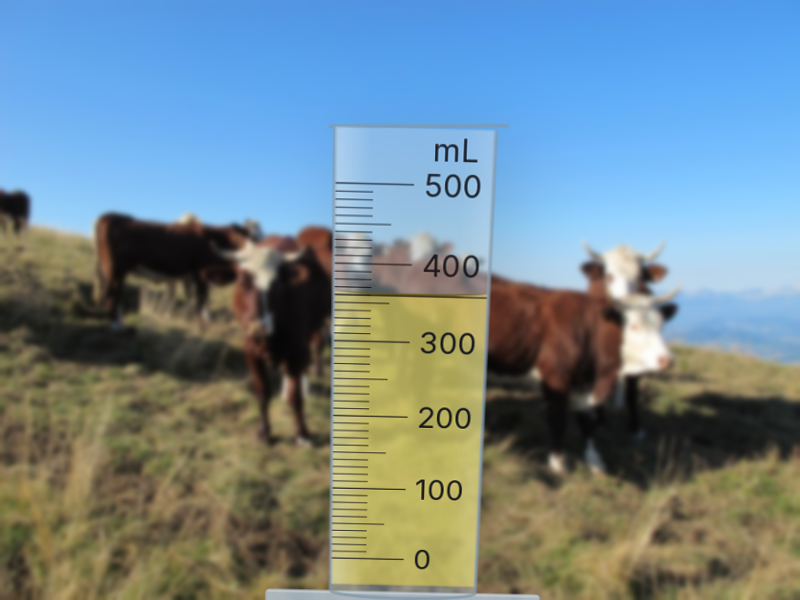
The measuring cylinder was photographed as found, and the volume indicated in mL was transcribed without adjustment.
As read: 360 mL
